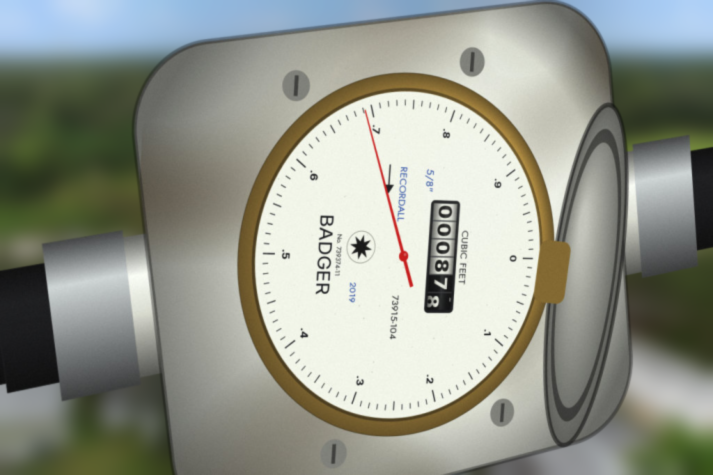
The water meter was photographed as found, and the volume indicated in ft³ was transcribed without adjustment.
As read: 877.69 ft³
